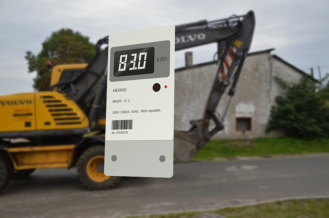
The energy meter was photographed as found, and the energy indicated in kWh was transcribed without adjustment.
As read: 83.0 kWh
